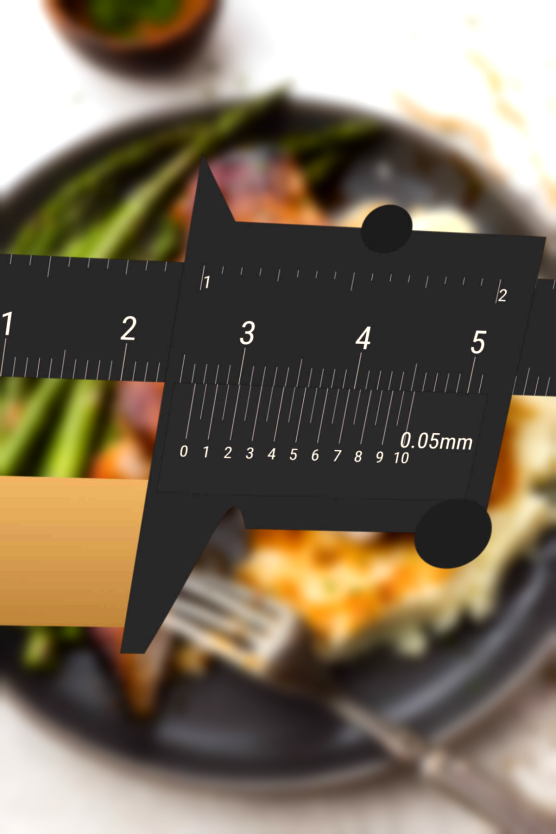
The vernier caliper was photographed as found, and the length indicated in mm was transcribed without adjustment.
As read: 26.3 mm
